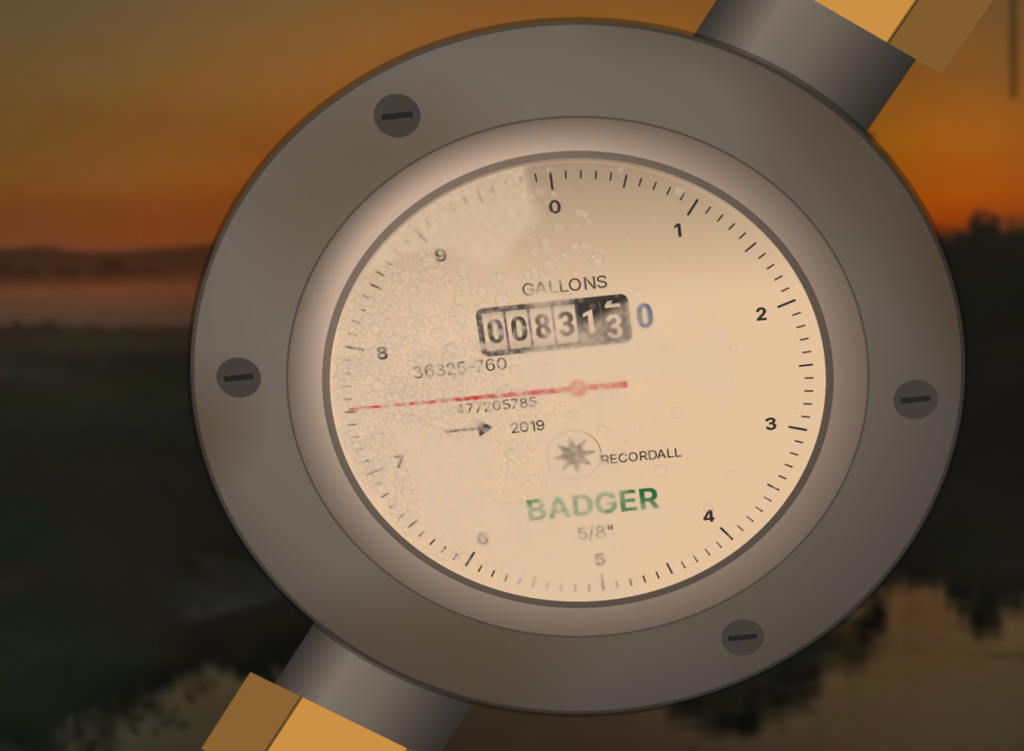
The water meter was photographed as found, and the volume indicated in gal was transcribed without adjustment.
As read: 83127.5 gal
